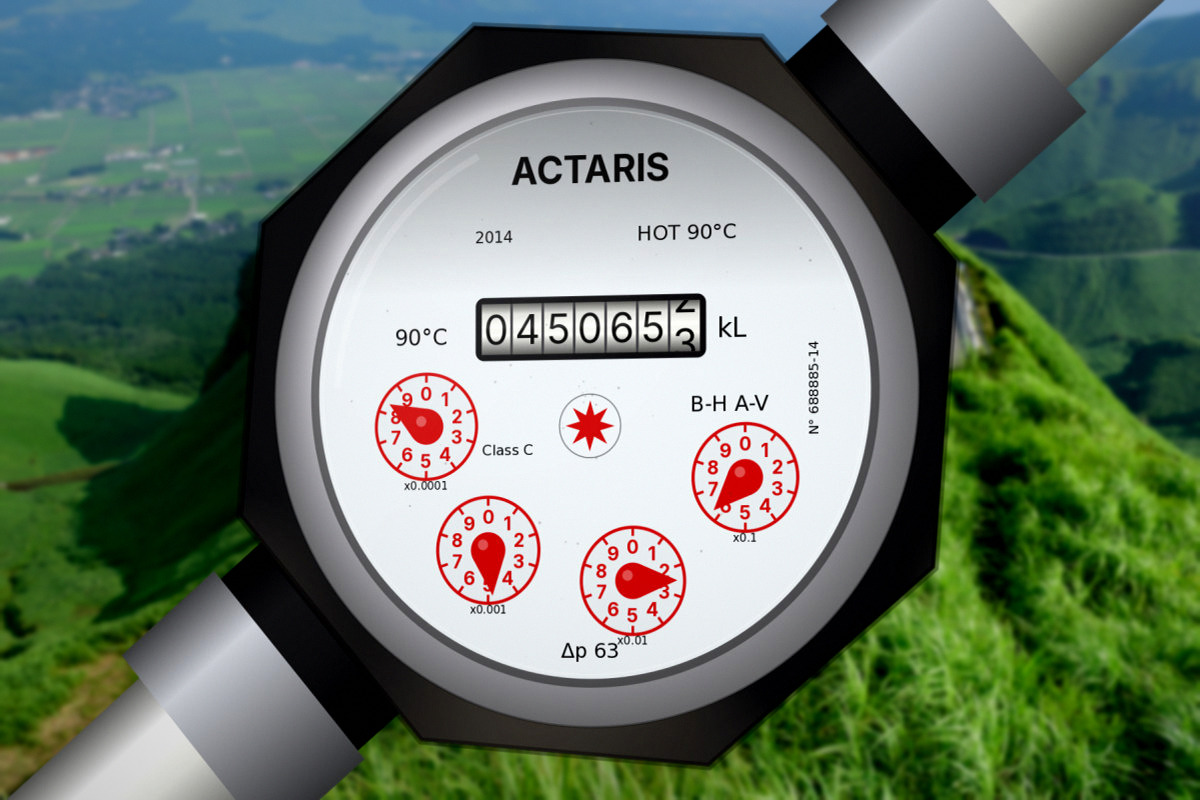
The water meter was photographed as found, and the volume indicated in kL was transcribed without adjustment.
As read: 450652.6248 kL
